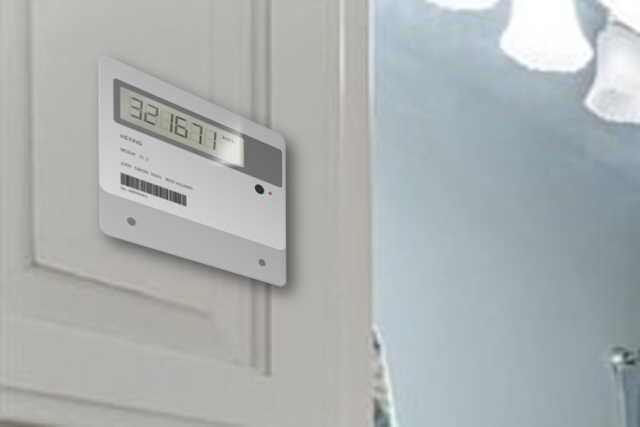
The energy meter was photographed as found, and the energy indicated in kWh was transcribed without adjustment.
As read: 321671 kWh
